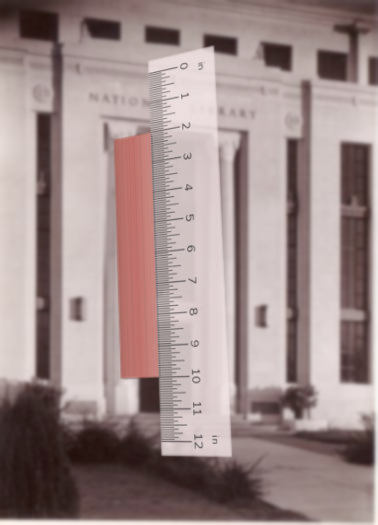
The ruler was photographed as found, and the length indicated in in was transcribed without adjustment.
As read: 8 in
